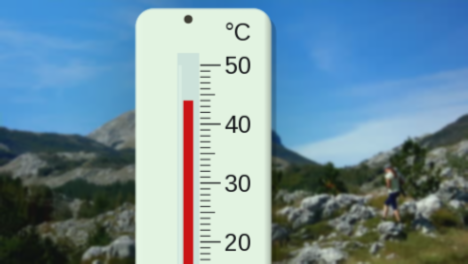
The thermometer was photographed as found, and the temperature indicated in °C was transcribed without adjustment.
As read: 44 °C
